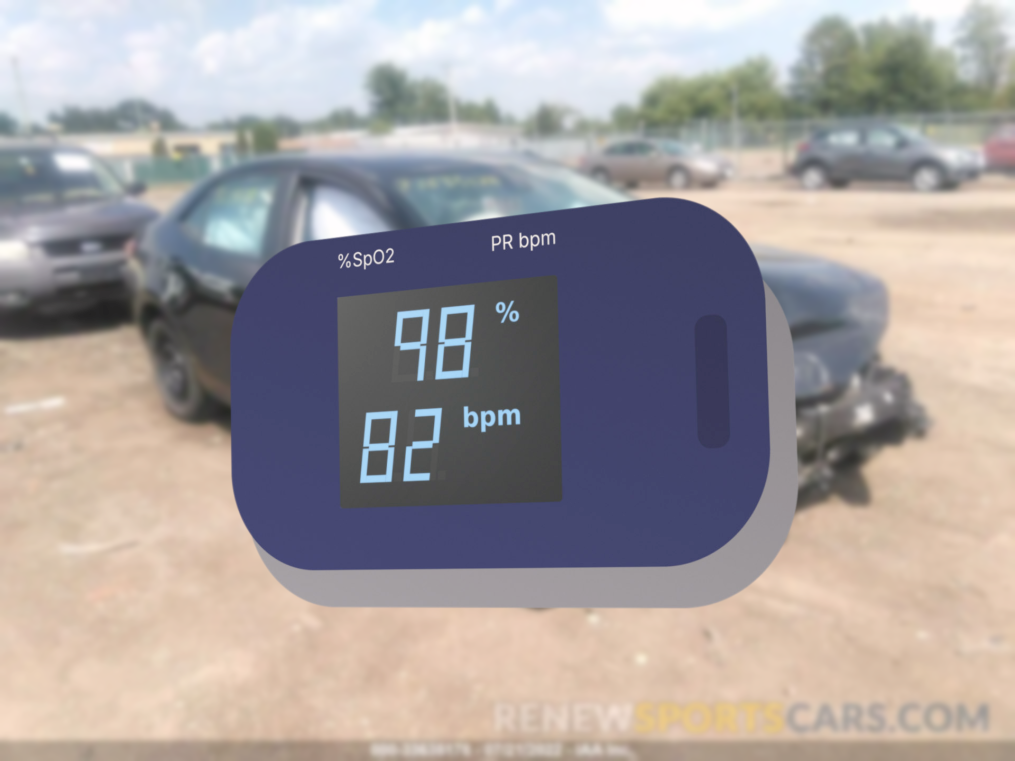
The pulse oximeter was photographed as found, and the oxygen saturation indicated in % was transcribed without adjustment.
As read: 98 %
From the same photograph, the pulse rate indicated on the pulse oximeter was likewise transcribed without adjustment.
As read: 82 bpm
